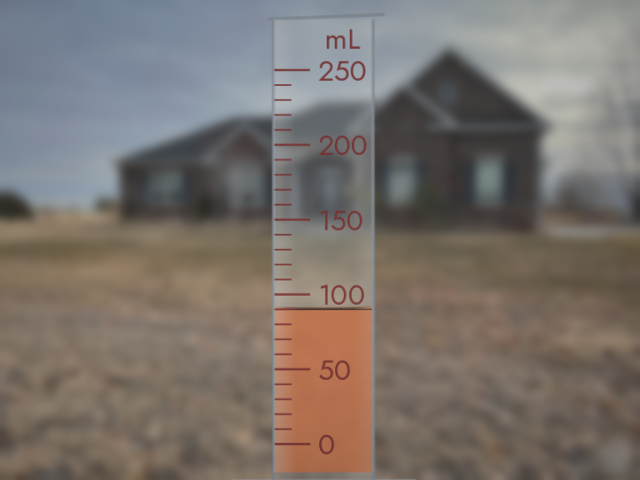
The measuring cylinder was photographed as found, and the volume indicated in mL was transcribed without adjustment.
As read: 90 mL
